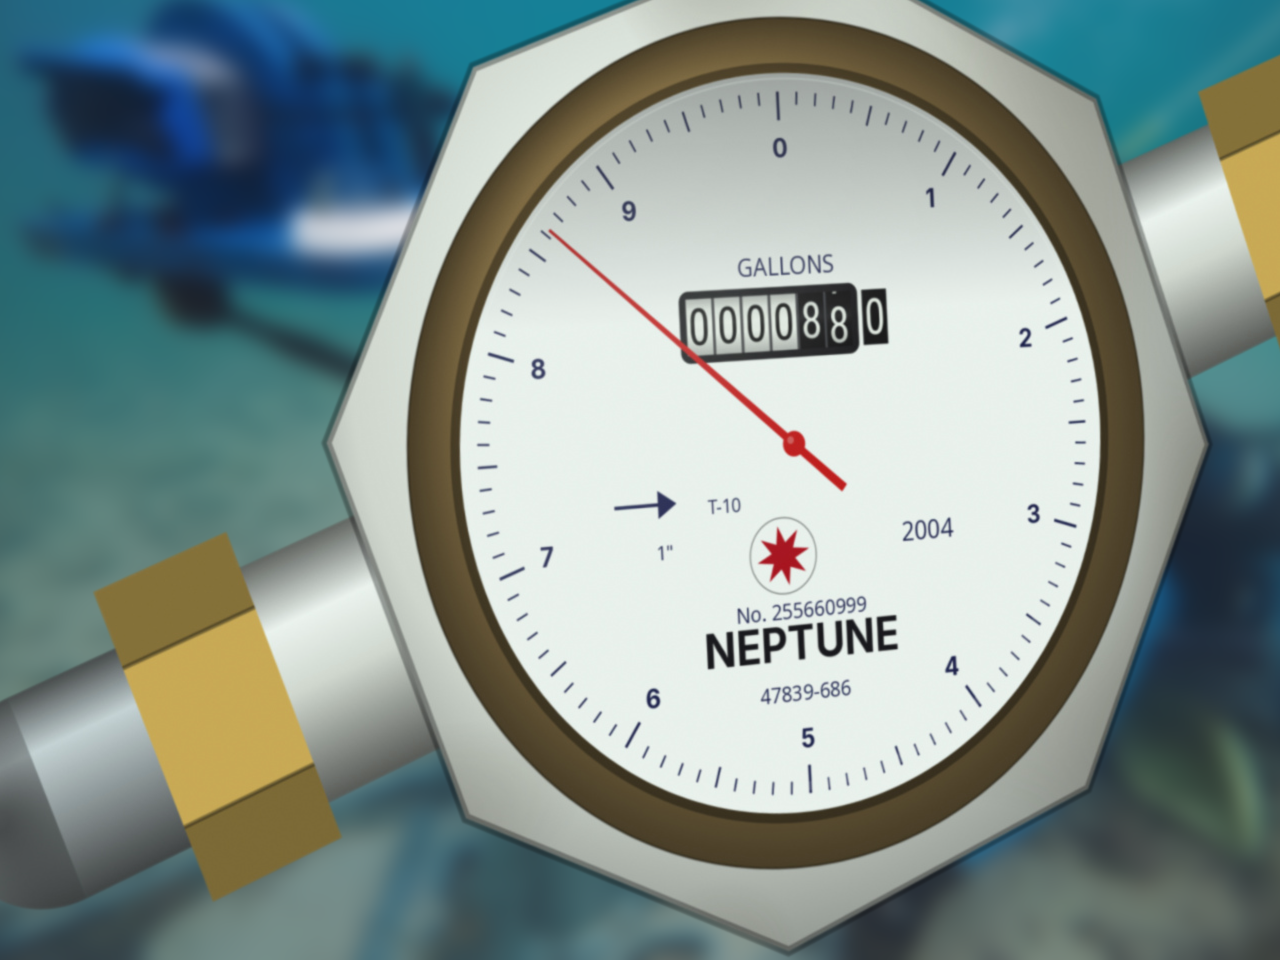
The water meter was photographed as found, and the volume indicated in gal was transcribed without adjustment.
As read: 878.6 gal
